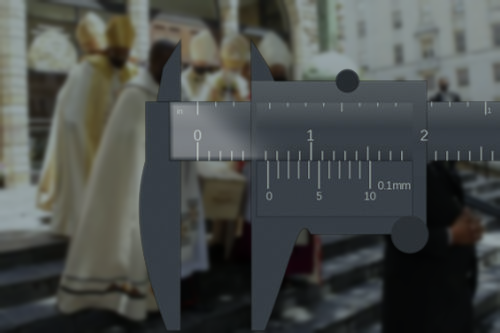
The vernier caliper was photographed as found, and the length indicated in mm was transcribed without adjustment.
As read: 6.2 mm
